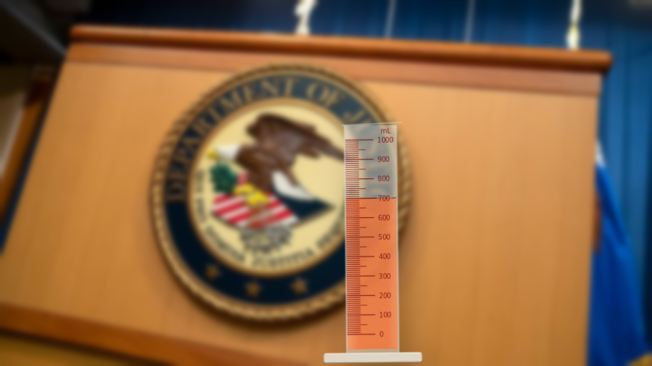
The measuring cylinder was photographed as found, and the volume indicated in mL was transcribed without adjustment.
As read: 700 mL
